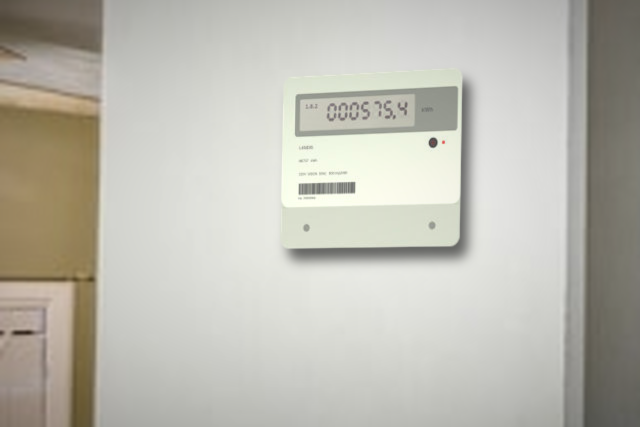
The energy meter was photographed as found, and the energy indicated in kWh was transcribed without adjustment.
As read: 575.4 kWh
